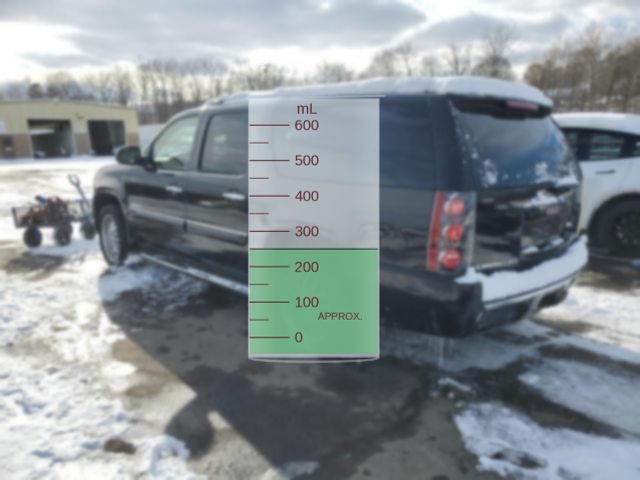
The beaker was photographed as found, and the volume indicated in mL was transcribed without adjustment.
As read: 250 mL
